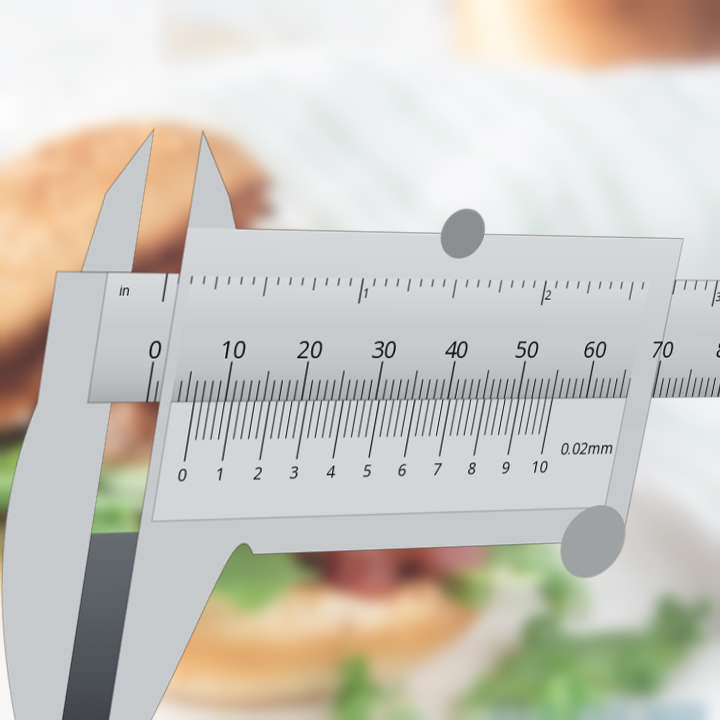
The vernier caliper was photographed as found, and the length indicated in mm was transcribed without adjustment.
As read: 6.0 mm
